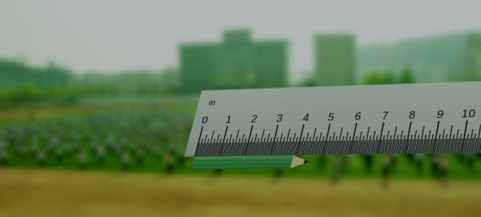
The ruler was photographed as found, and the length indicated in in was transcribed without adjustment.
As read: 4.5 in
